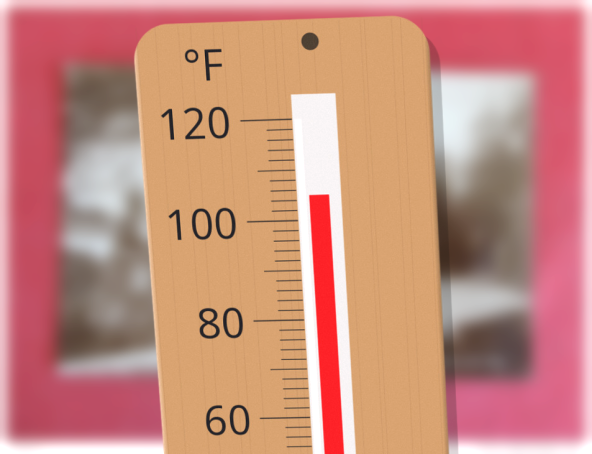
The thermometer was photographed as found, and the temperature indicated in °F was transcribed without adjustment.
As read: 105 °F
